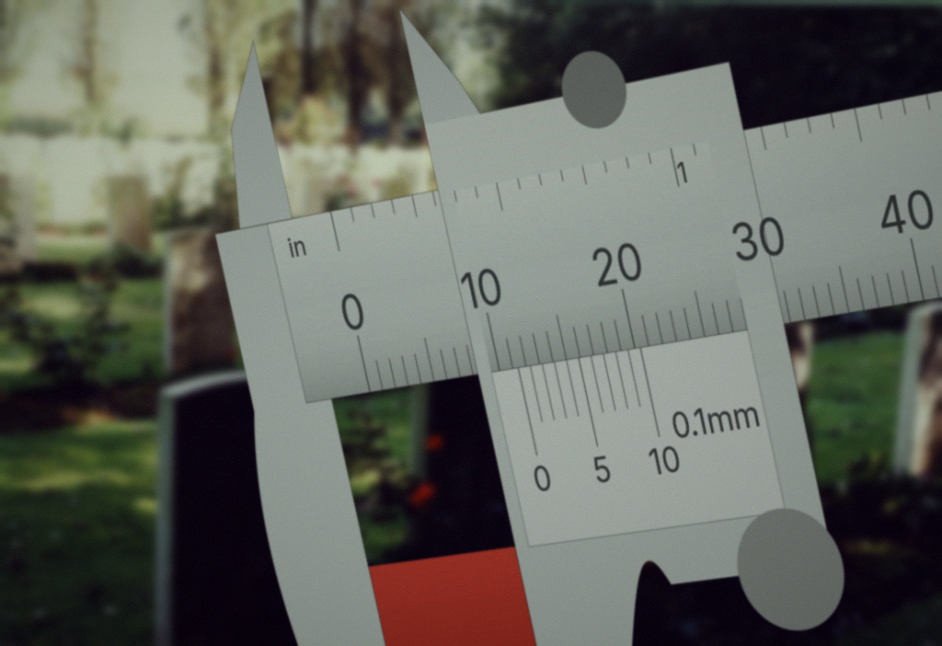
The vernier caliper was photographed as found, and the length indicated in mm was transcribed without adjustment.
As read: 11.4 mm
